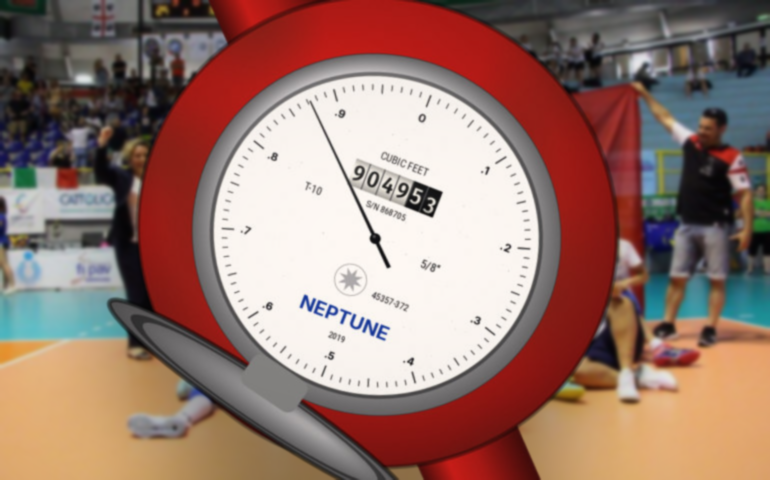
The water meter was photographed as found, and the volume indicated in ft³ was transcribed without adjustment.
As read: 904952.87 ft³
